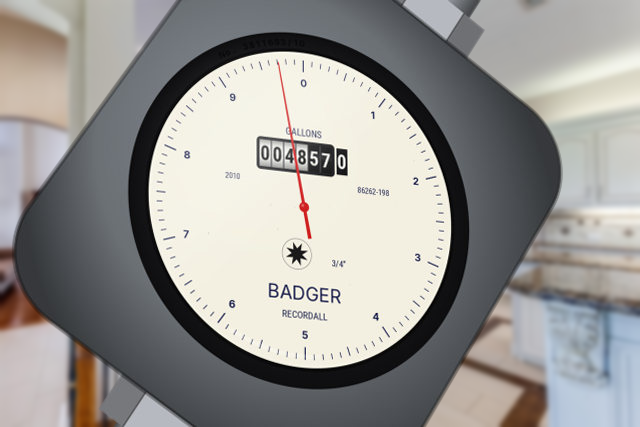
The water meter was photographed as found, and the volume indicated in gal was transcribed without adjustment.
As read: 48569.7 gal
